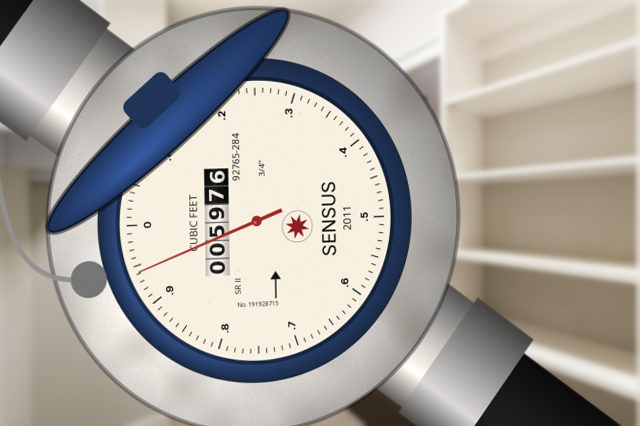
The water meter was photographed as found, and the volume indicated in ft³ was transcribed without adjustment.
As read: 5975.94 ft³
